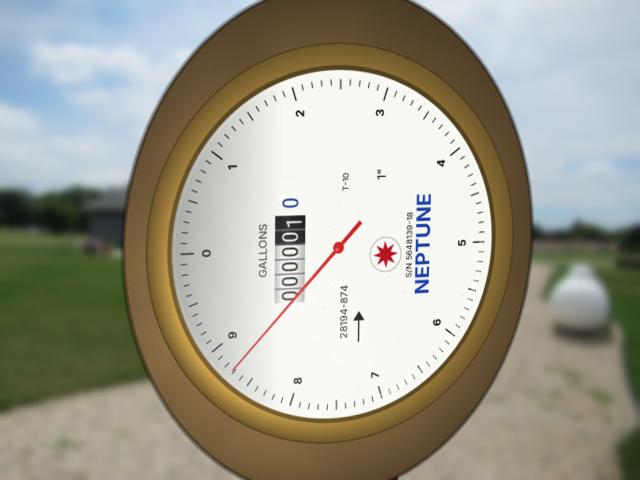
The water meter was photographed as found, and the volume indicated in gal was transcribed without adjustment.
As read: 8.7 gal
